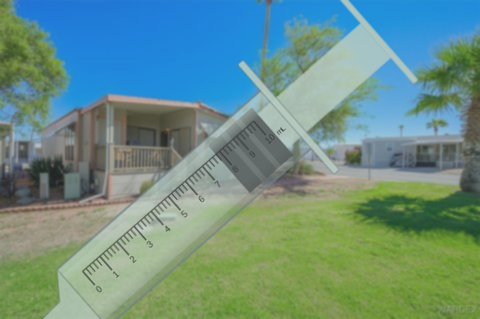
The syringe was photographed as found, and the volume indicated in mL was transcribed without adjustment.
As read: 7.8 mL
